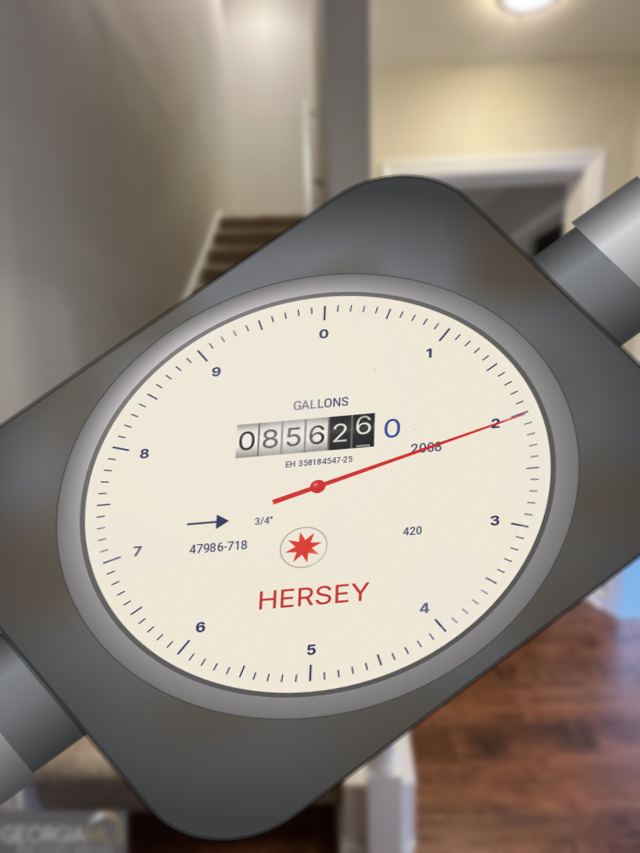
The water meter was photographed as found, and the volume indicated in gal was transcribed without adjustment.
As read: 856262.0 gal
